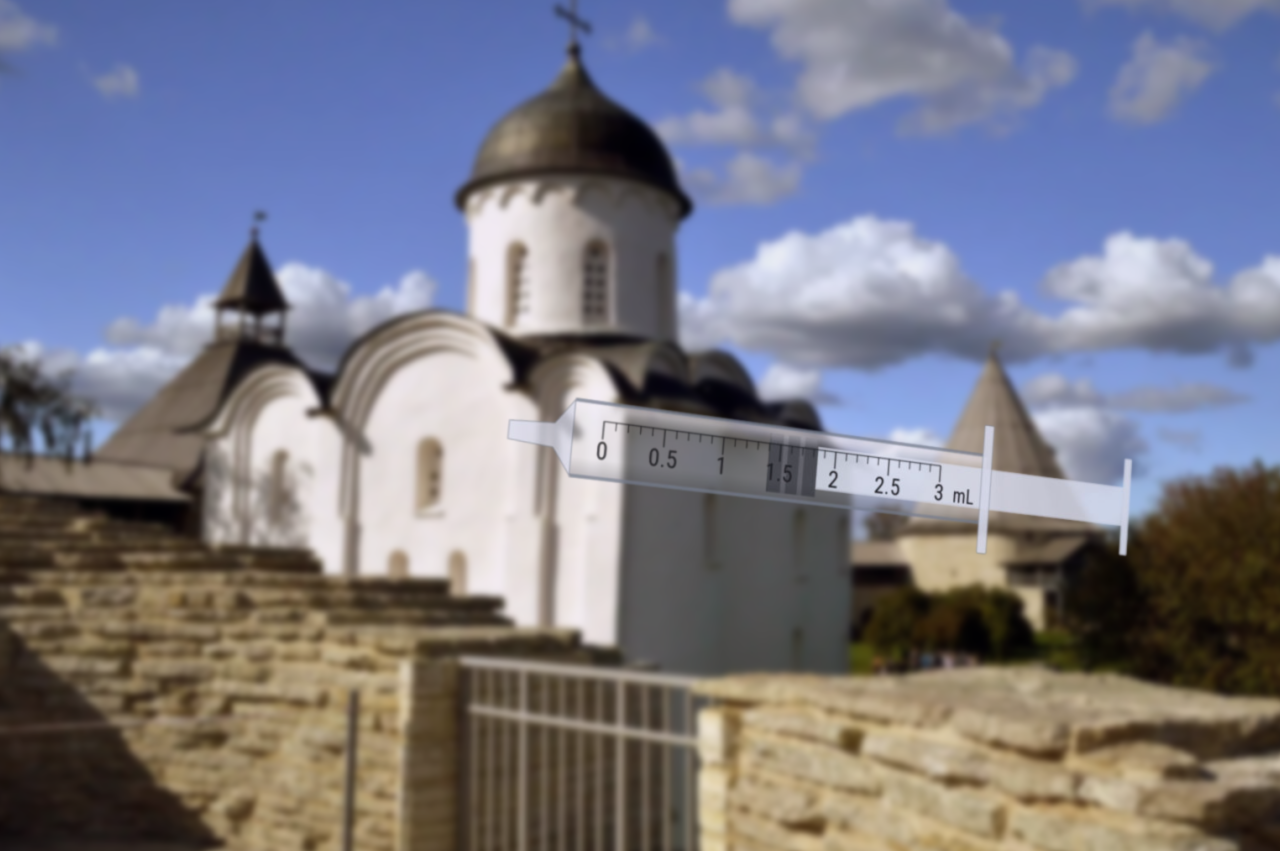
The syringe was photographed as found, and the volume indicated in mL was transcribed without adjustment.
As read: 1.4 mL
